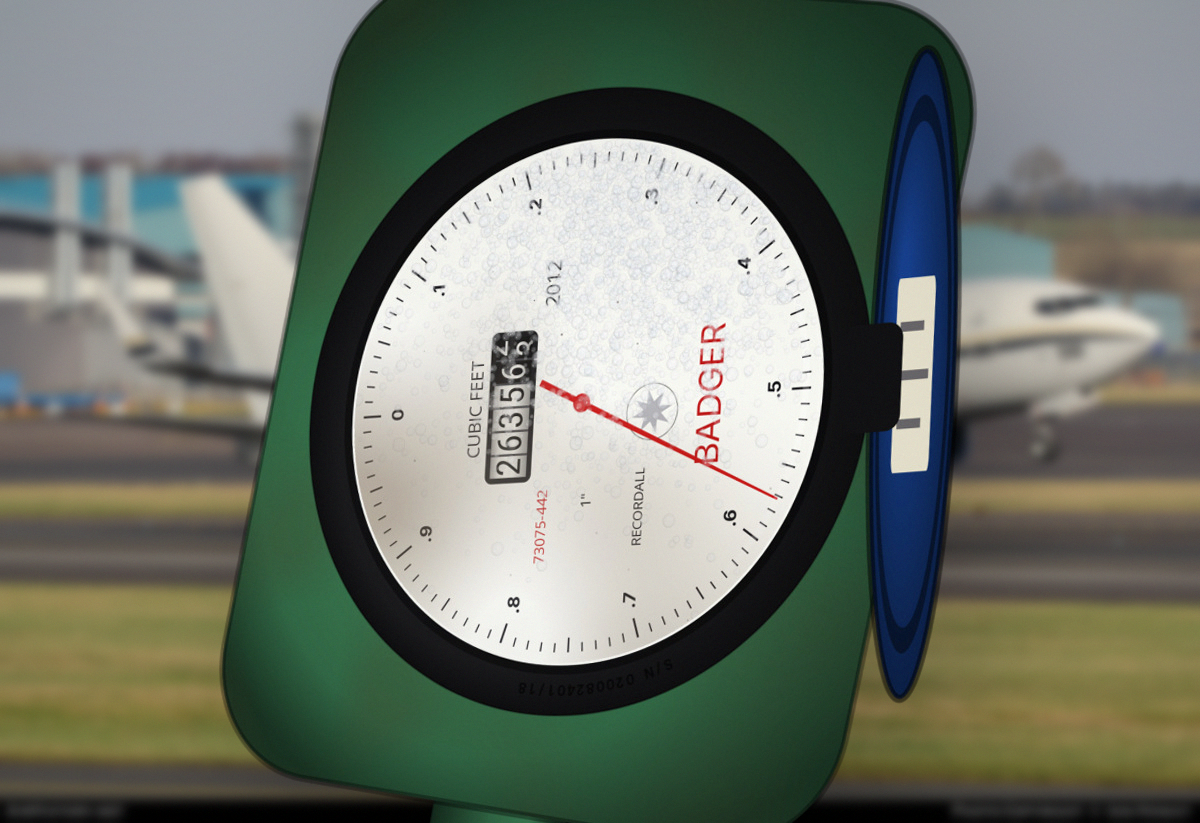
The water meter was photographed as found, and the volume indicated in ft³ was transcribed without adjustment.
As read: 263562.57 ft³
